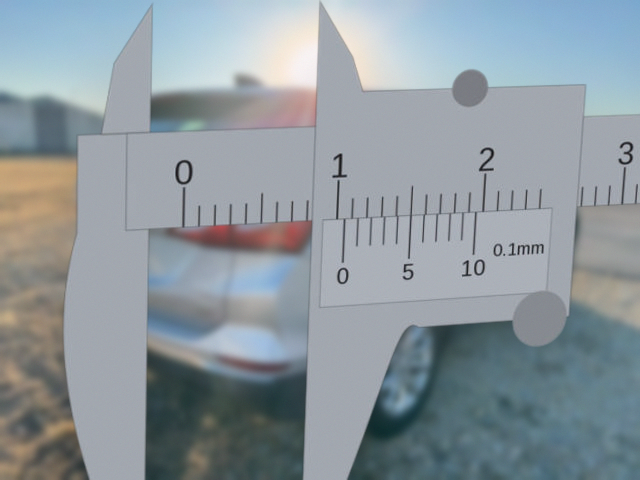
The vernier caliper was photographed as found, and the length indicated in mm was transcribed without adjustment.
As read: 10.5 mm
